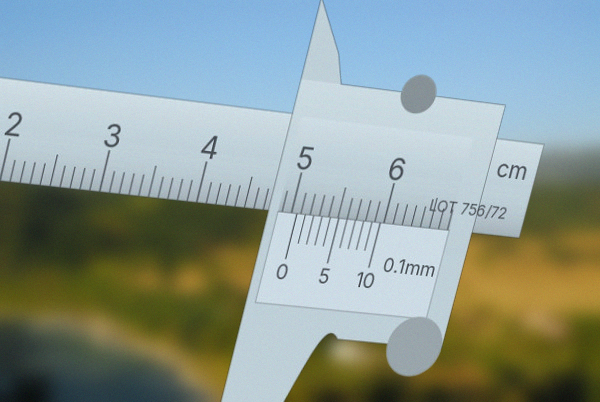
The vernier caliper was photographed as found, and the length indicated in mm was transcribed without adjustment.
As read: 50.6 mm
